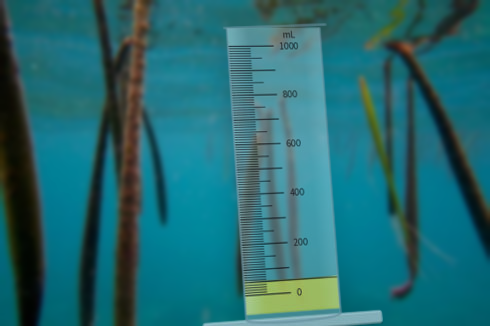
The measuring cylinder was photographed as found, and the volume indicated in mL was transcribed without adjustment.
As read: 50 mL
